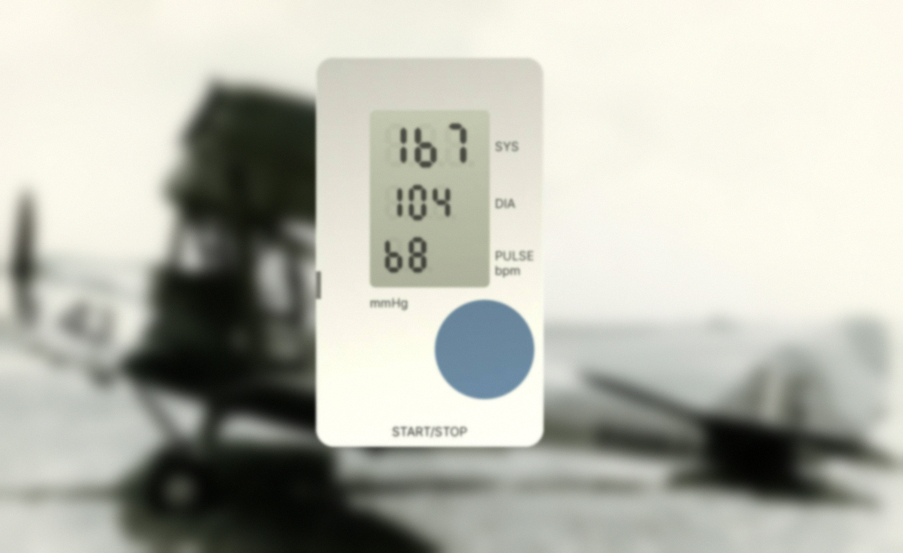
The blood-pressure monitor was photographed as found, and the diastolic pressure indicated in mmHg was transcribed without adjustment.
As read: 104 mmHg
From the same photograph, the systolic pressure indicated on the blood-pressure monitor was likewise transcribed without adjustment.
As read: 167 mmHg
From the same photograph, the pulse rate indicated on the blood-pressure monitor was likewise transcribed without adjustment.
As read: 68 bpm
